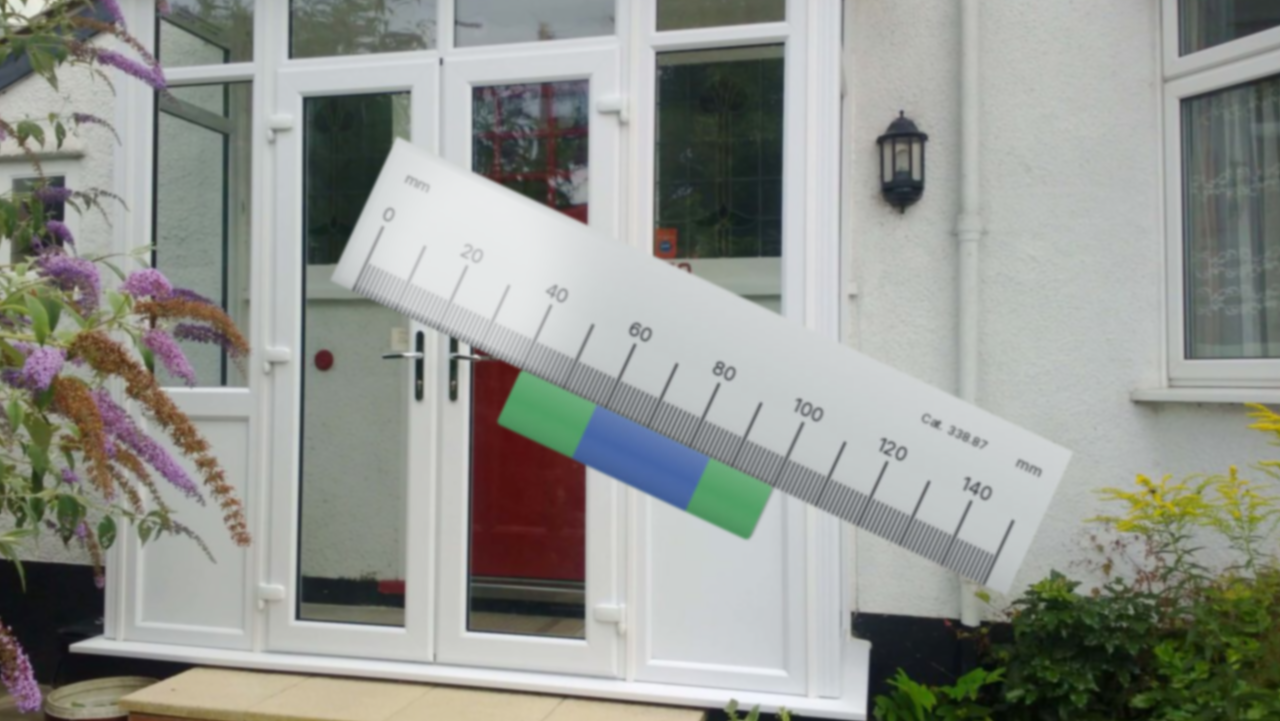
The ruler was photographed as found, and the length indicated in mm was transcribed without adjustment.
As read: 60 mm
